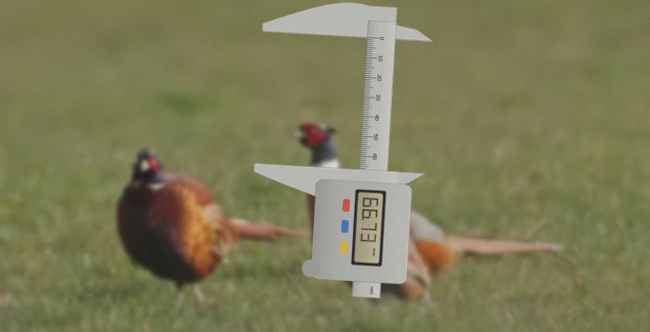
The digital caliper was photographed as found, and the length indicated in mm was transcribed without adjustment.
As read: 66.73 mm
